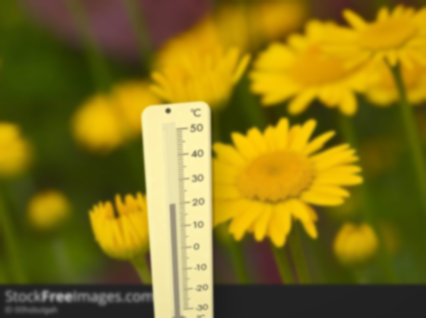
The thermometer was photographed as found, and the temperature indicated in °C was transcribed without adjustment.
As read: 20 °C
